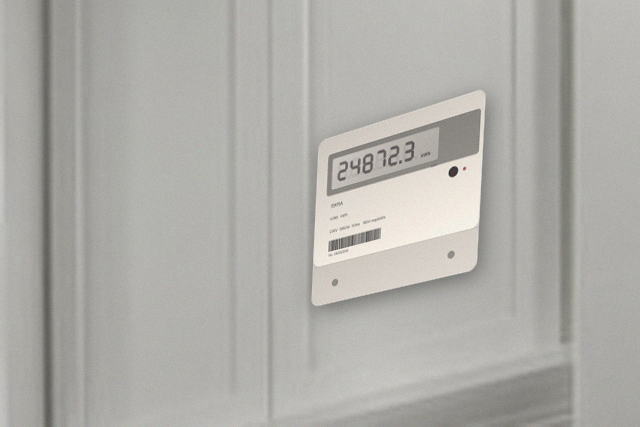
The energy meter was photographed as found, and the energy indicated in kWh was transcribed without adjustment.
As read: 24872.3 kWh
